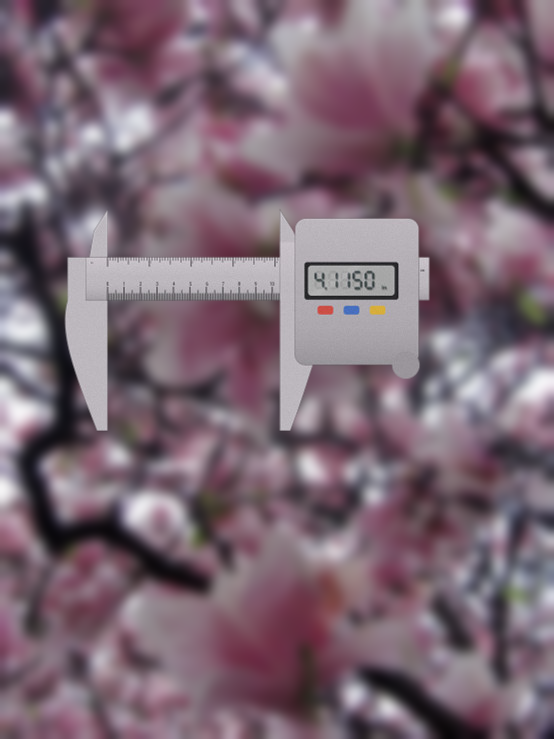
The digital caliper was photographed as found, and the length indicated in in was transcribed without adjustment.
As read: 4.1150 in
